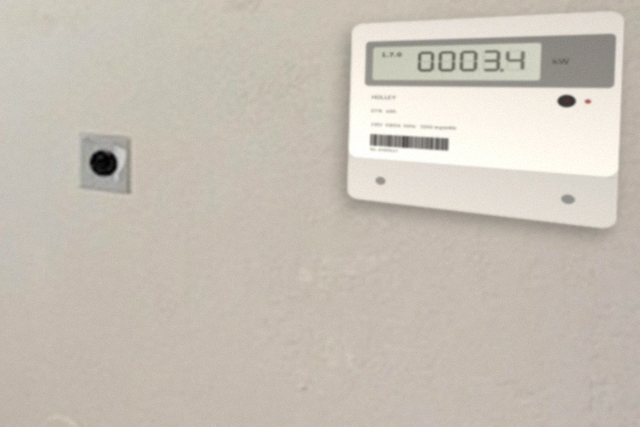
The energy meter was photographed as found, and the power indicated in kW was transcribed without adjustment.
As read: 3.4 kW
